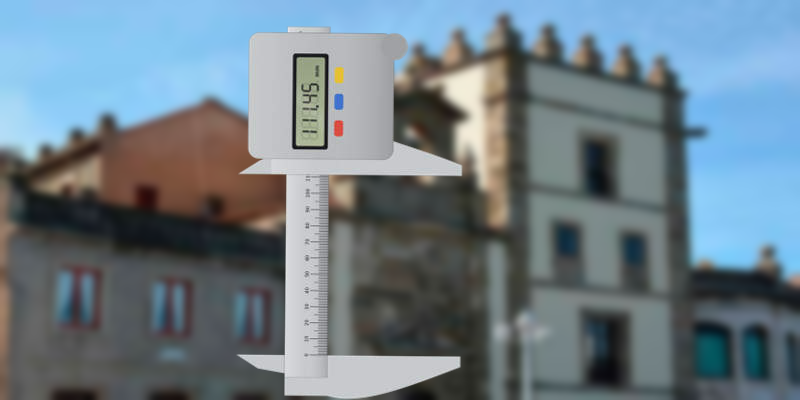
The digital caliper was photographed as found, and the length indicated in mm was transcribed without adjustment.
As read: 111.45 mm
